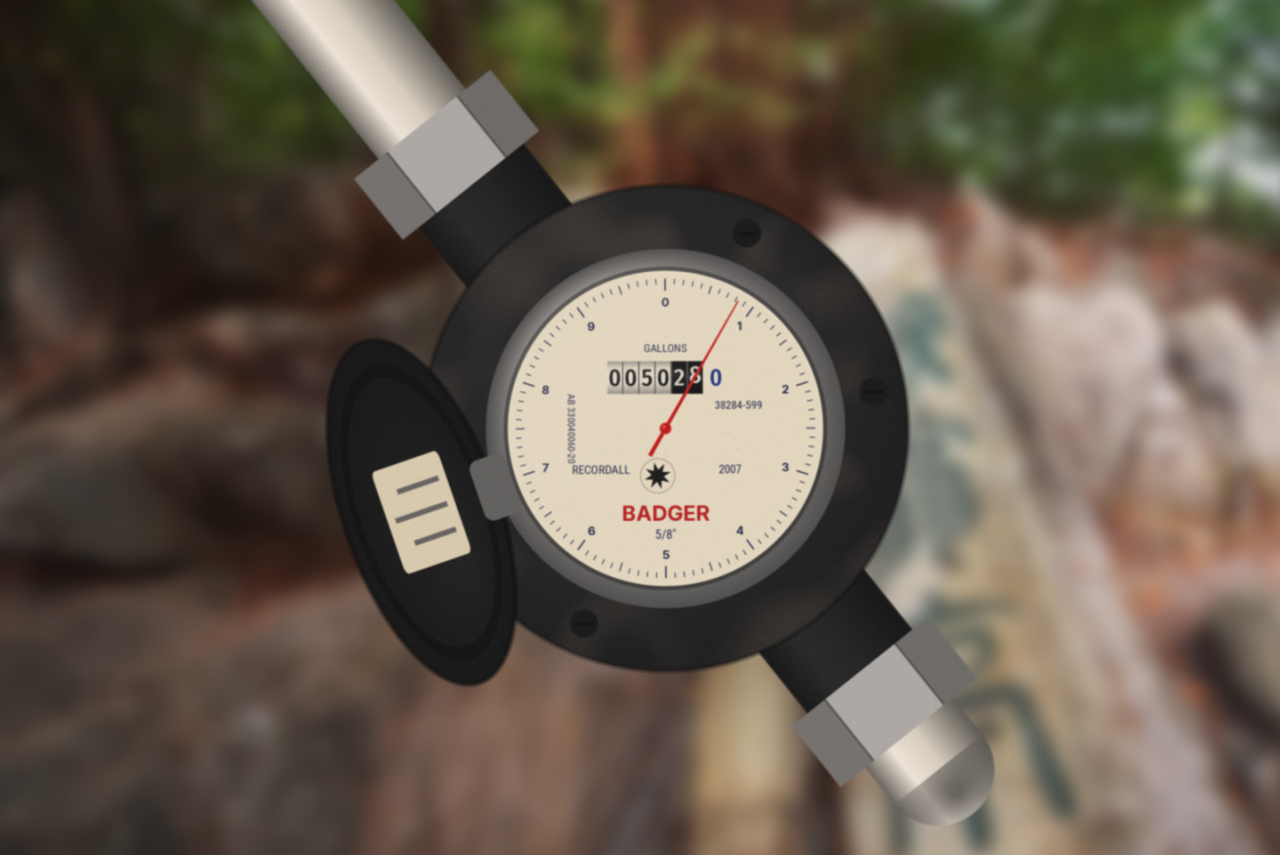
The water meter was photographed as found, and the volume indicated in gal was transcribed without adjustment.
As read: 50280.8 gal
